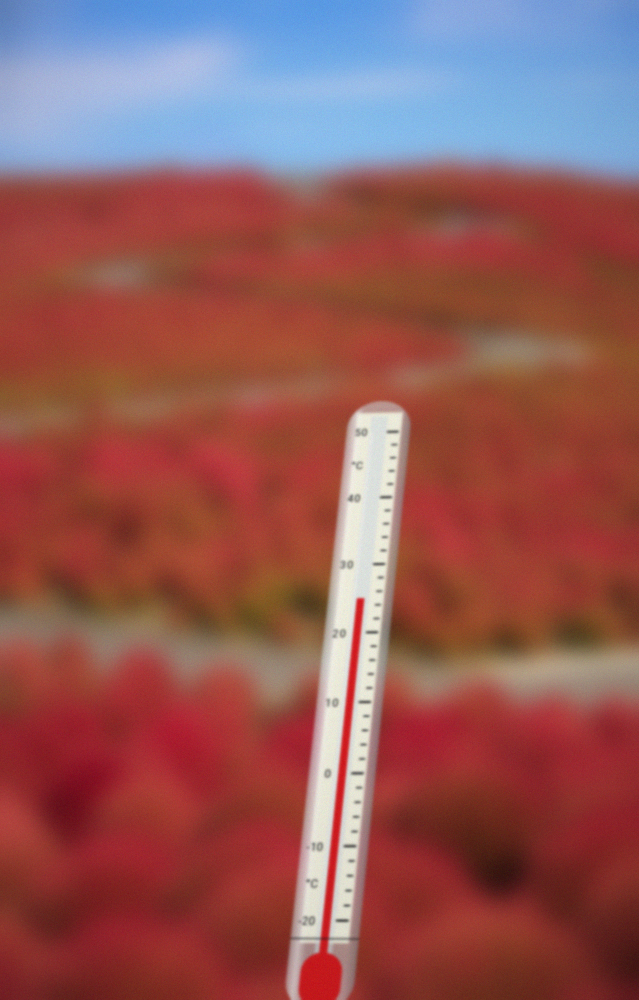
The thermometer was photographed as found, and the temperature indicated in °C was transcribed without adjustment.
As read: 25 °C
